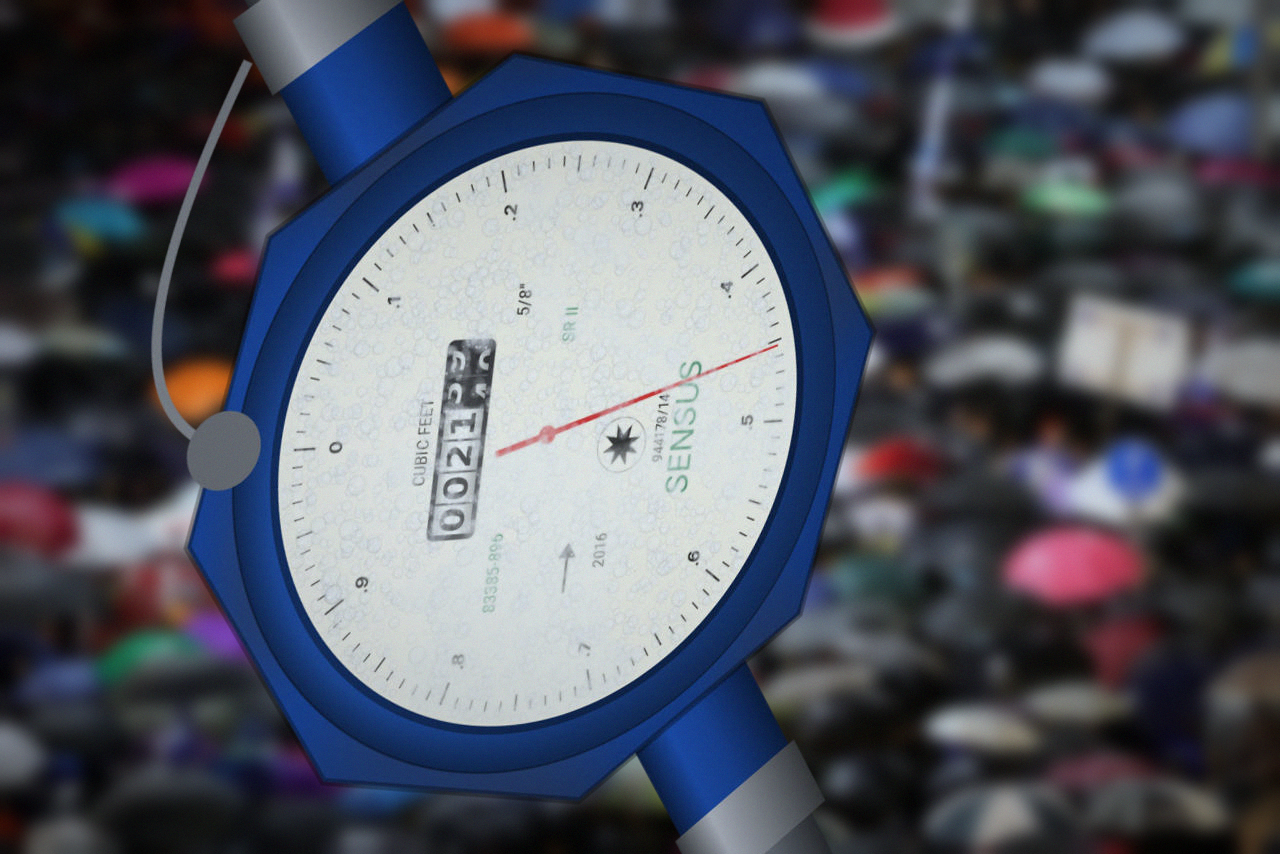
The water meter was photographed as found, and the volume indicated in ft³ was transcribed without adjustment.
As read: 2139.45 ft³
